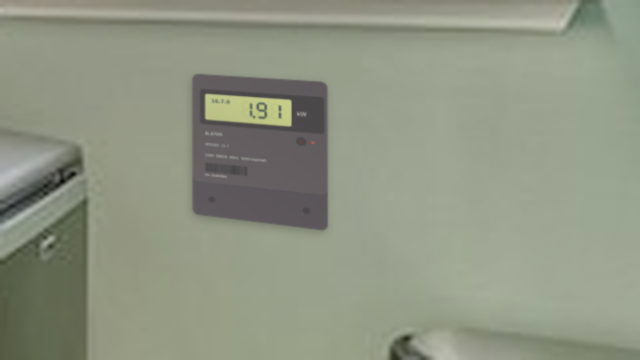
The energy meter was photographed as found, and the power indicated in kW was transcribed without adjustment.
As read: 1.91 kW
